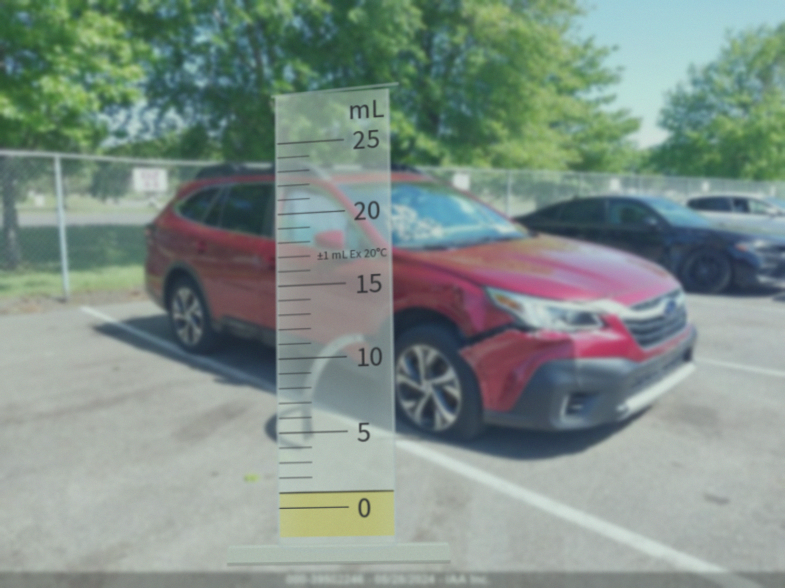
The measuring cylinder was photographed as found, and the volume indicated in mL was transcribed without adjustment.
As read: 1 mL
